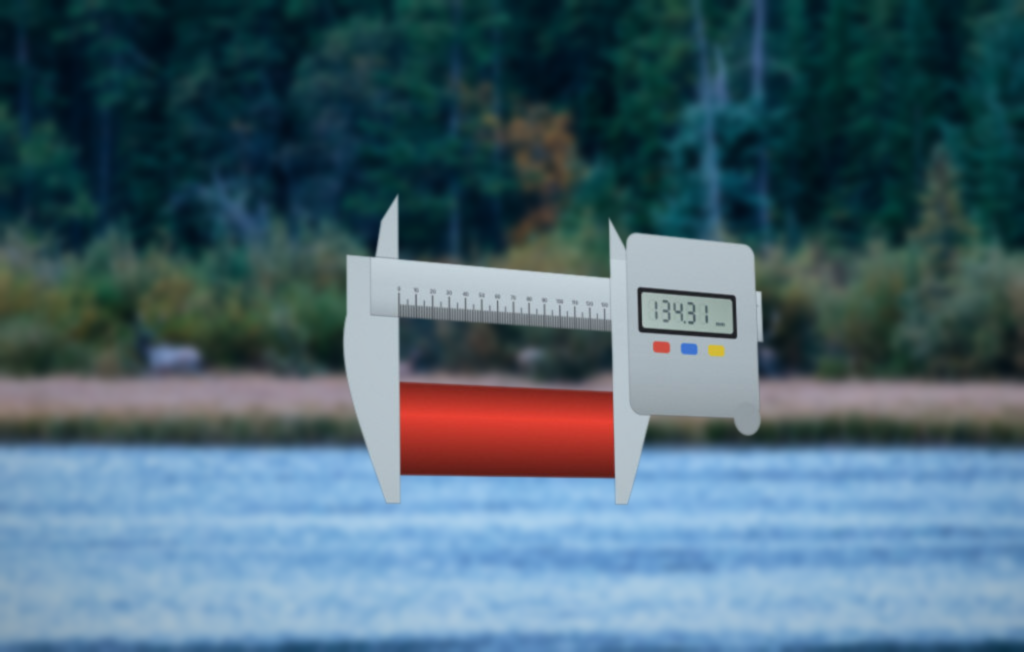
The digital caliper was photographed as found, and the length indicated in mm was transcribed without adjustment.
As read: 134.31 mm
